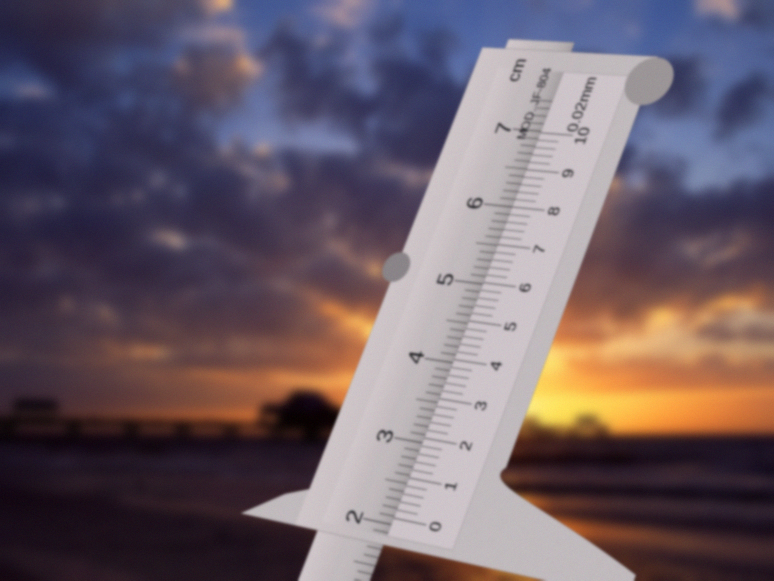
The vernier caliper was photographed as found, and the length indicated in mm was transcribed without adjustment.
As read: 20.8 mm
